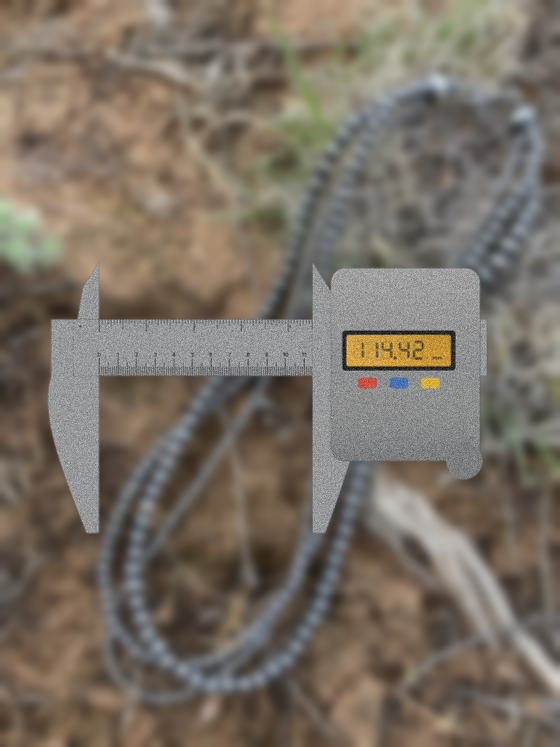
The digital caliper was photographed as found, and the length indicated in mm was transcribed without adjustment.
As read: 114.42 mm
